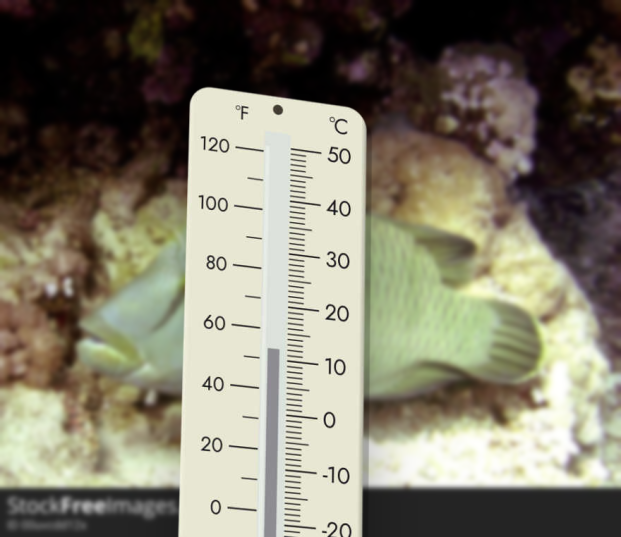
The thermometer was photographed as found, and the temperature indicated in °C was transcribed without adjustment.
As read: 12 °C
